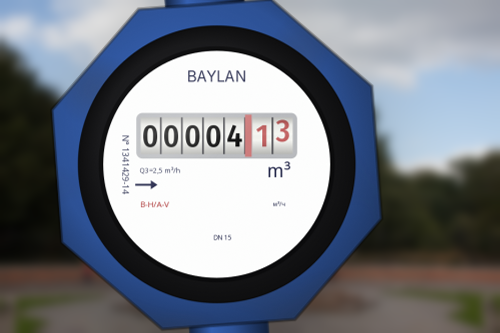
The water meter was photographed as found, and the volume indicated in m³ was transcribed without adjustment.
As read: 4.13 m³
